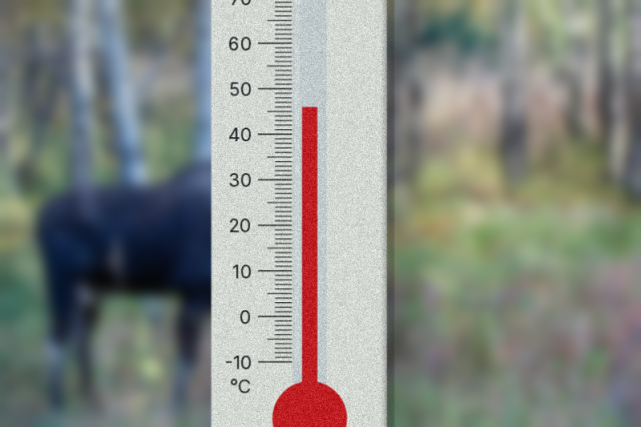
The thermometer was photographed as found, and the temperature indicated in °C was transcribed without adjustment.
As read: 46 °C
